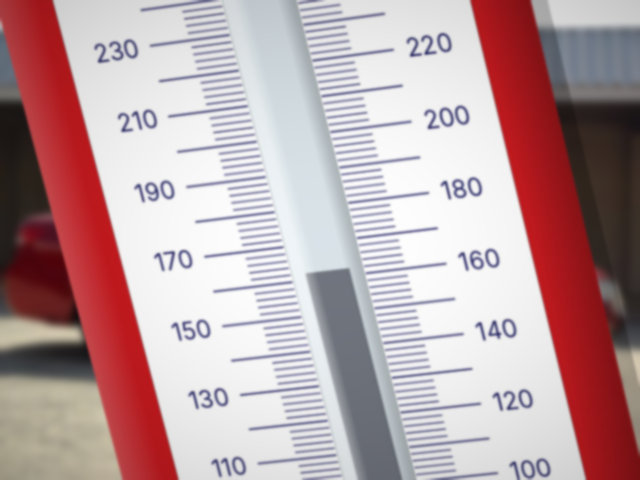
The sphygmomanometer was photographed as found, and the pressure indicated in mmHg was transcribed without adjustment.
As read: 162 mmHg
